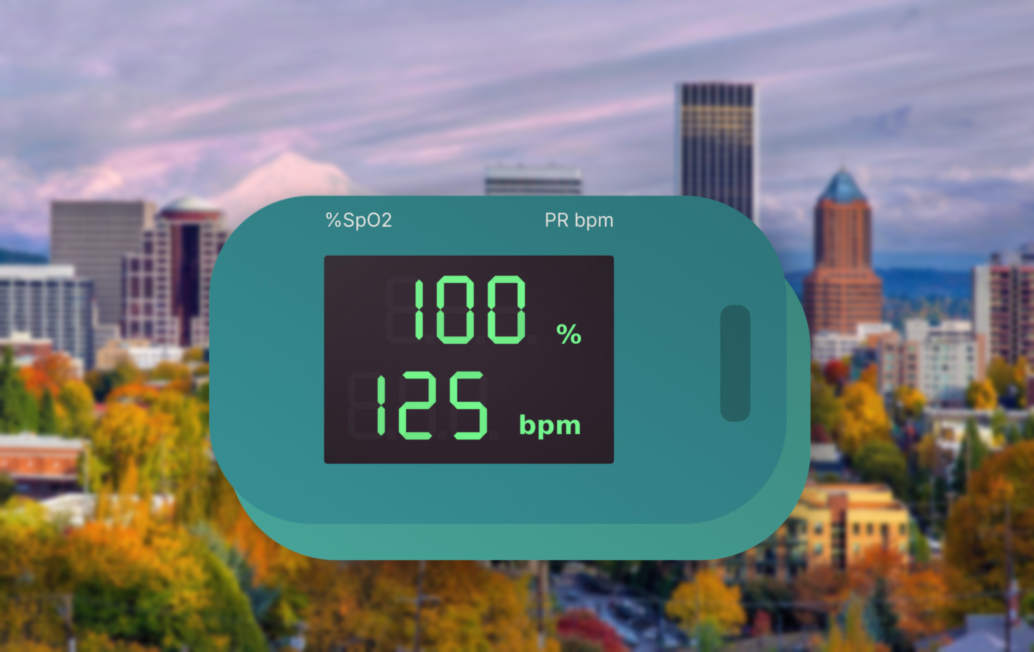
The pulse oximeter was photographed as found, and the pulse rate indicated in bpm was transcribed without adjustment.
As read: 125 bpm
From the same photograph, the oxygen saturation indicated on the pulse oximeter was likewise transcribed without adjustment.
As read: 100 %
